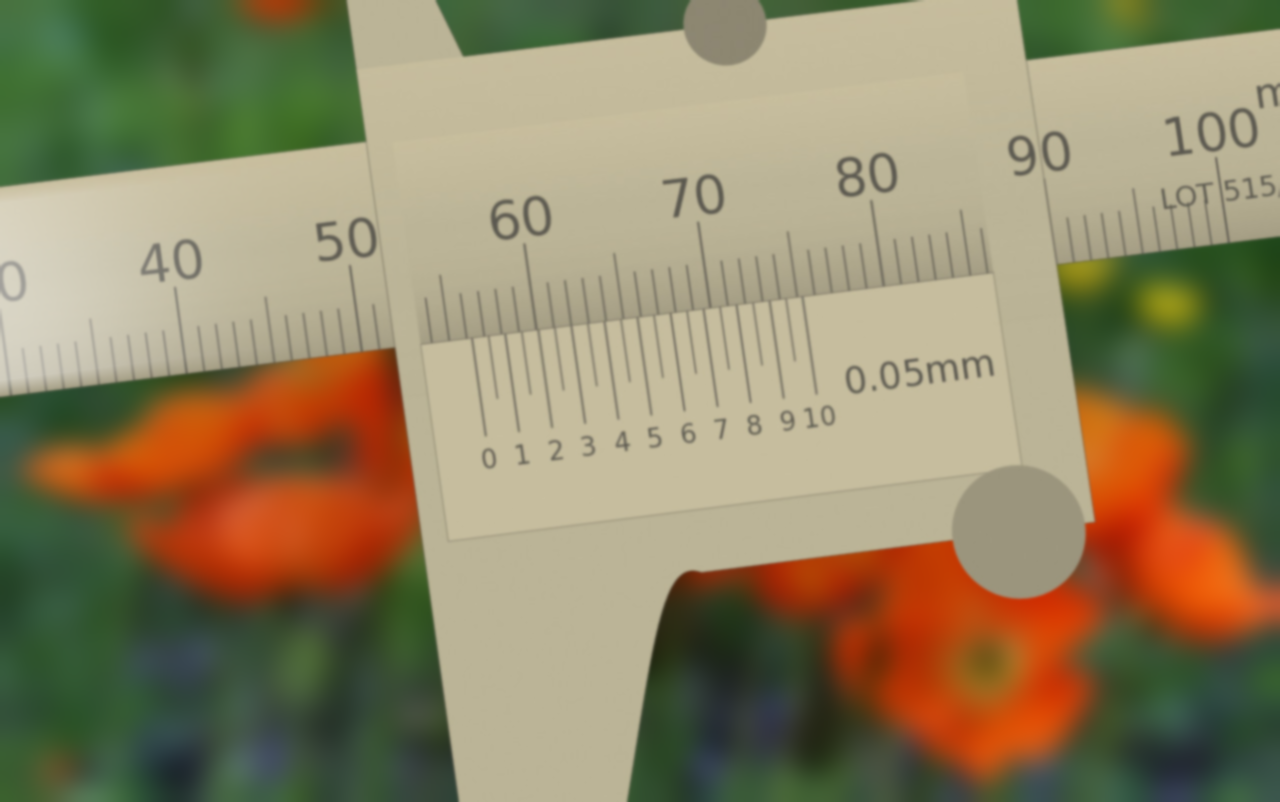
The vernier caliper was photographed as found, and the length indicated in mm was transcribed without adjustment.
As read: 56.3 mm
